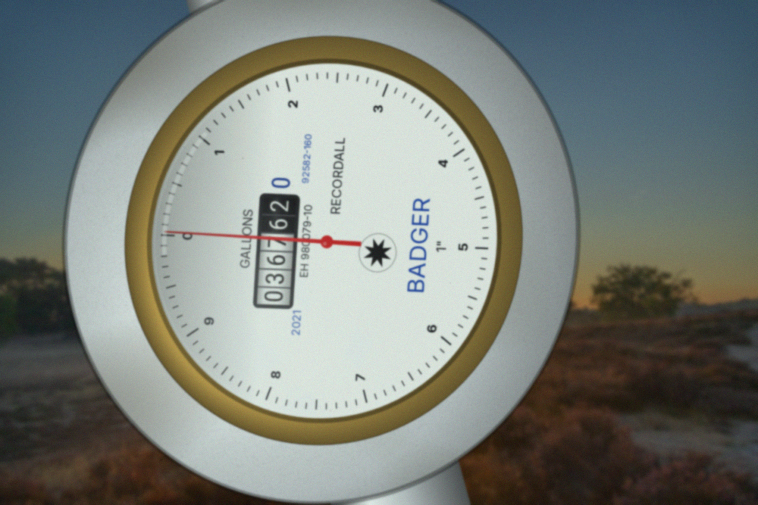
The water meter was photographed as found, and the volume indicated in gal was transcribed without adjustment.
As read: 367620.0 gal
